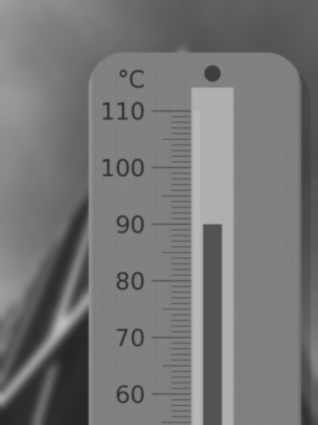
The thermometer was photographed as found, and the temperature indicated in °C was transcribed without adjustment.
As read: 90 °C
